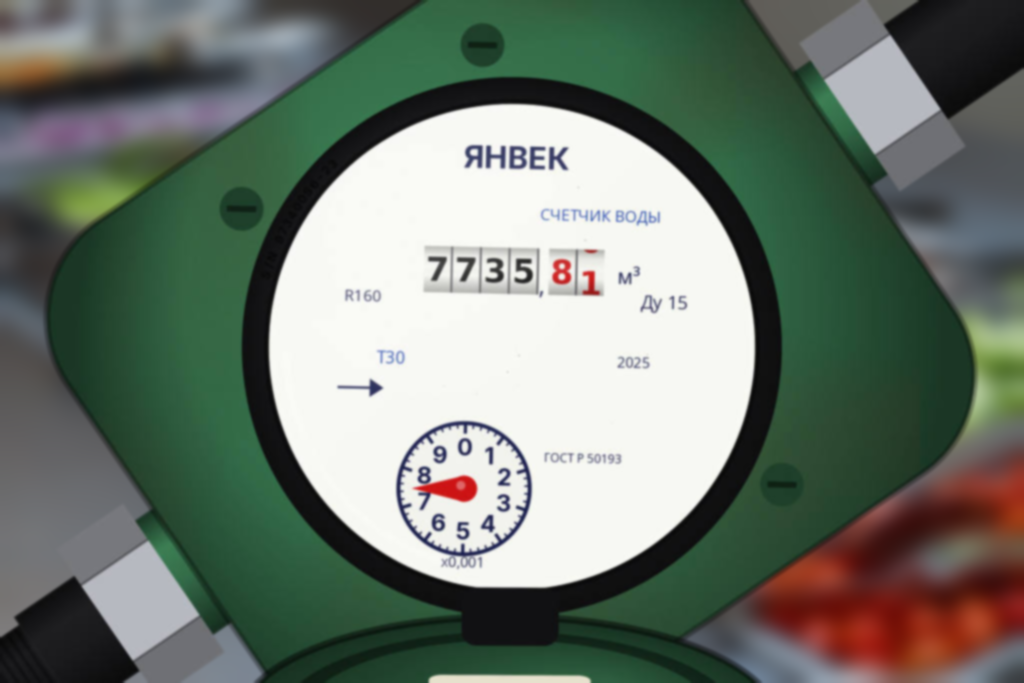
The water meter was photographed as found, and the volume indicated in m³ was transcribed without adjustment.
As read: 7735.807 m³
